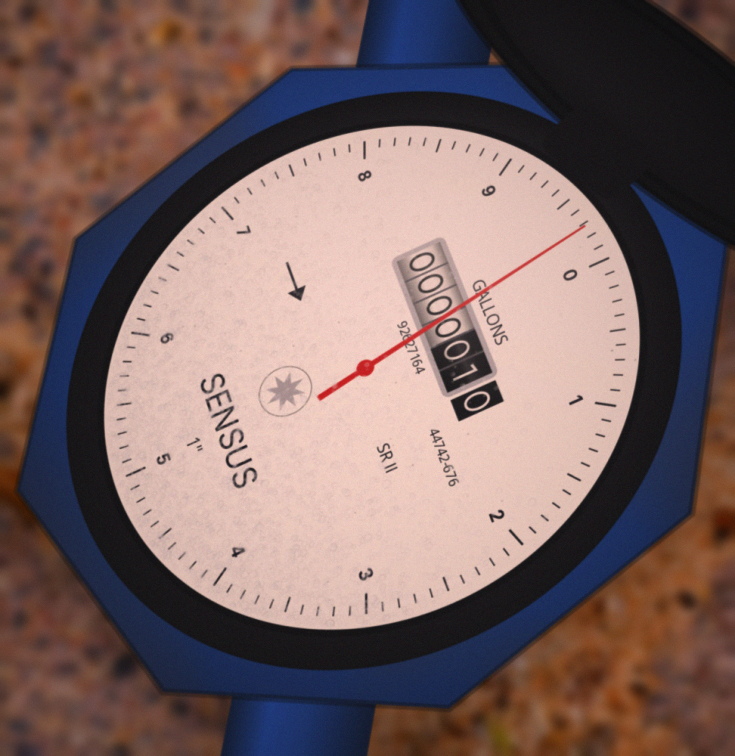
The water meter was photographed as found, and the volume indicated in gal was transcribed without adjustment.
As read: 9.7 gal
